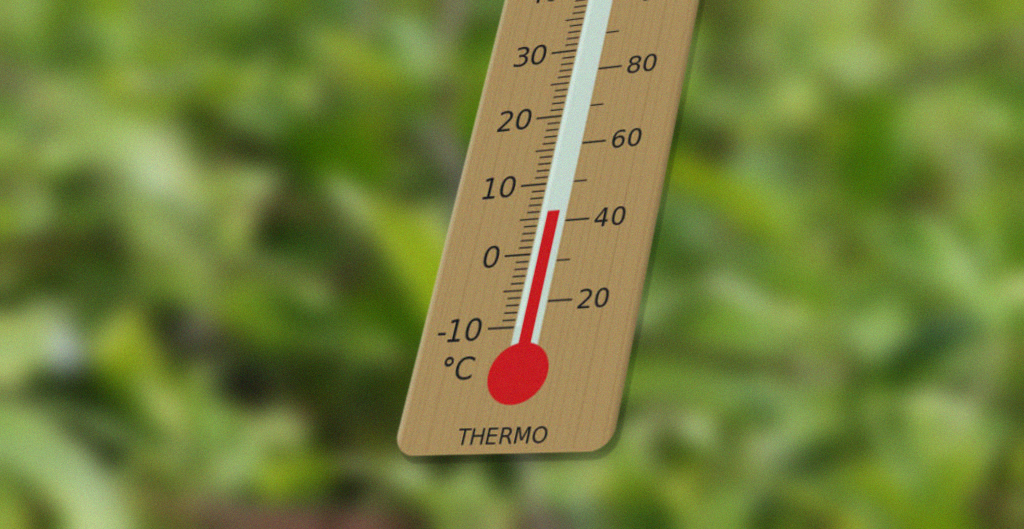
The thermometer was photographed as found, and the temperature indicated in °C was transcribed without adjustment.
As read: 6 °C
